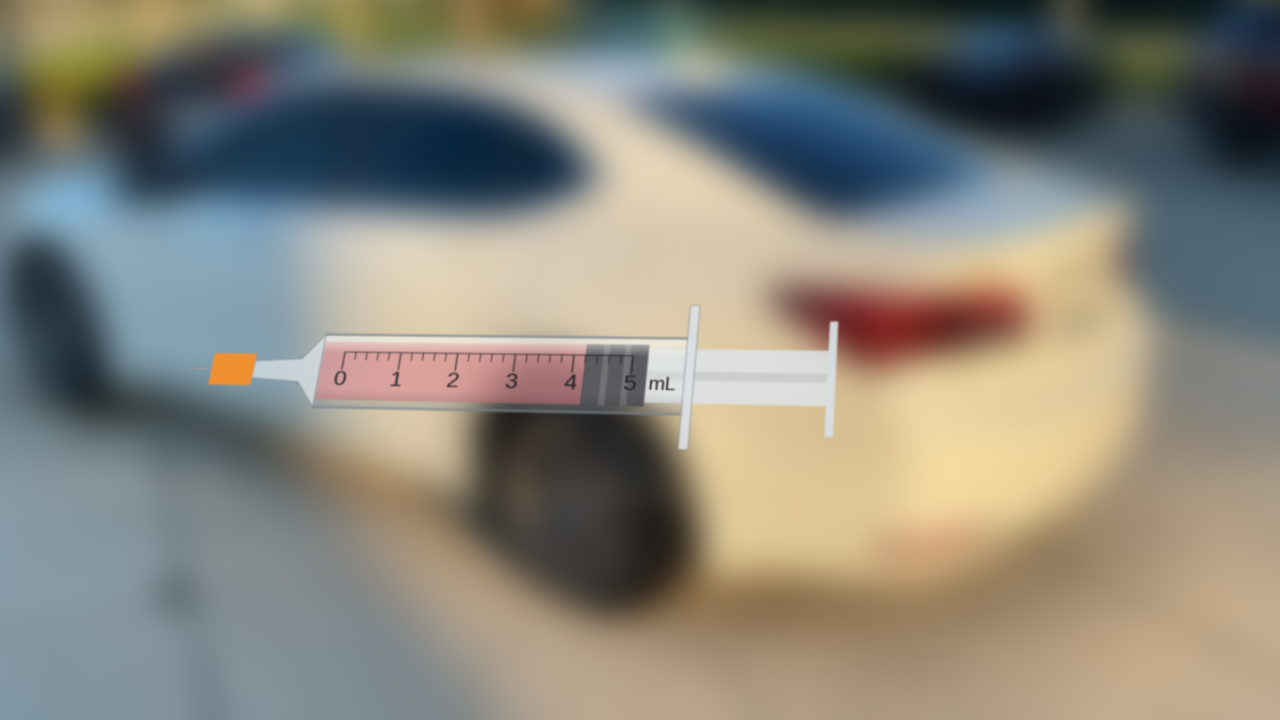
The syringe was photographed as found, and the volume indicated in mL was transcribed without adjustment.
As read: 4.2 mL
